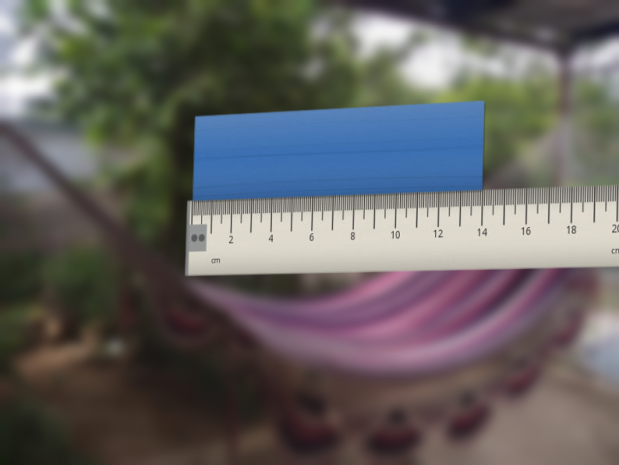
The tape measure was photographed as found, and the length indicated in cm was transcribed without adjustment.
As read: 14 cm
